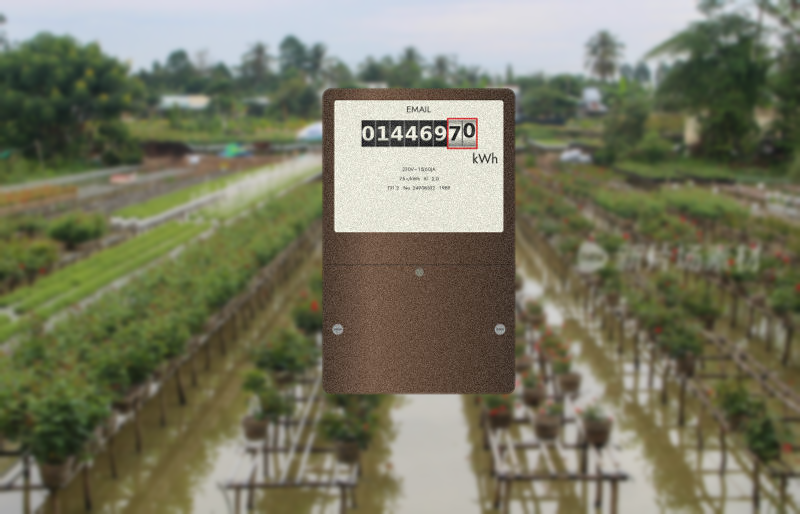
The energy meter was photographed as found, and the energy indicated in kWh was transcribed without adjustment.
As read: 14469.70 kWh
